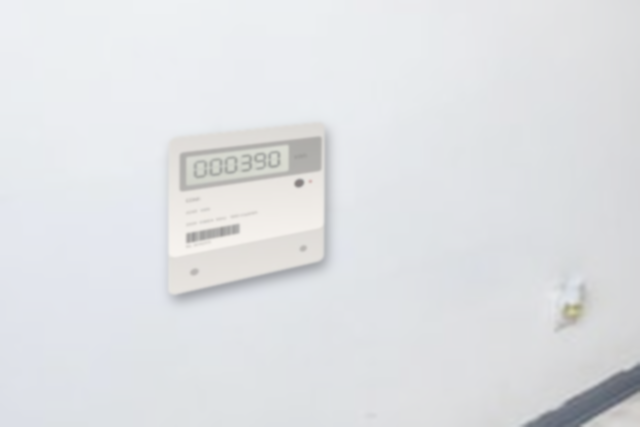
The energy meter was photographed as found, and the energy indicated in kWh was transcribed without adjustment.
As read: 390 kWh
